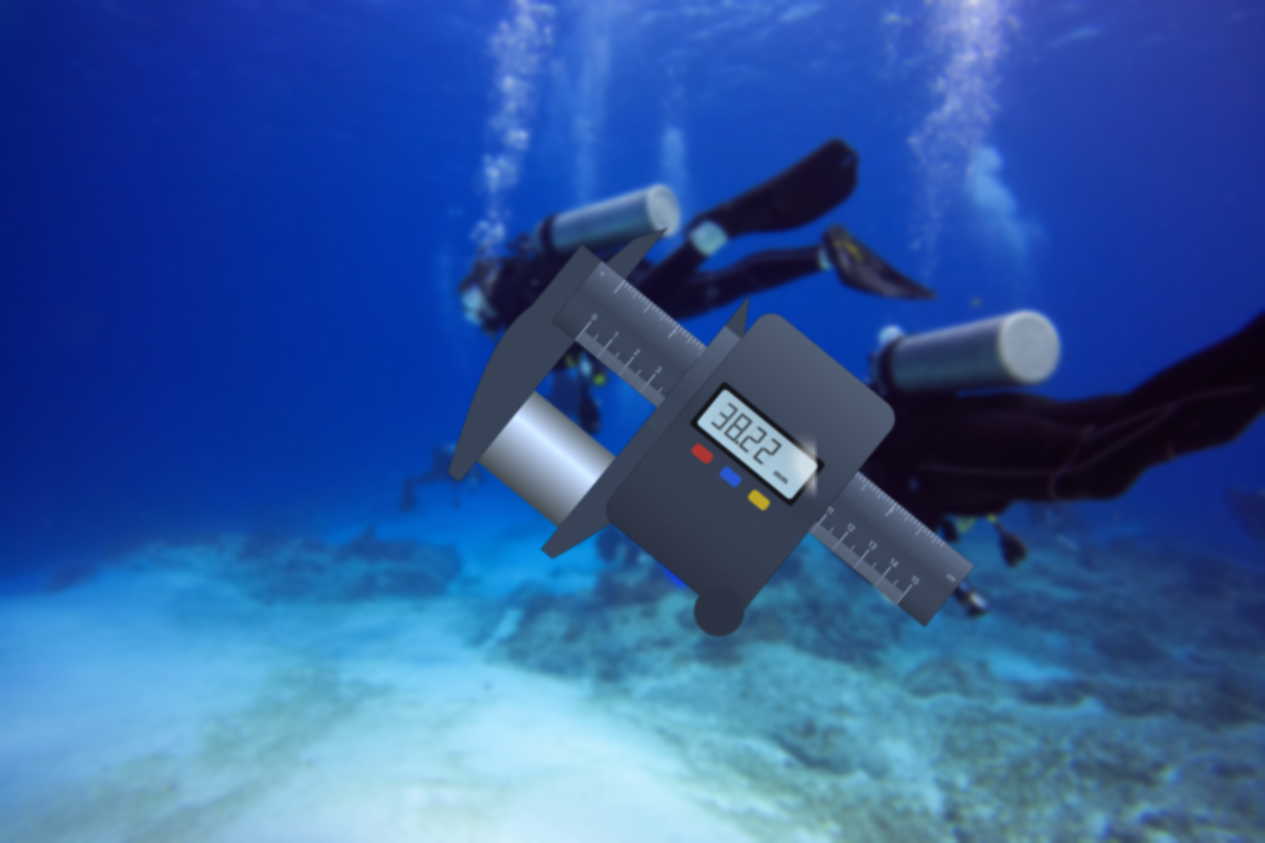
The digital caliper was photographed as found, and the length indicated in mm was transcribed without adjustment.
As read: 38.22 mm
